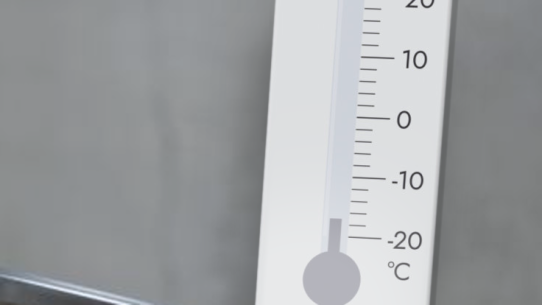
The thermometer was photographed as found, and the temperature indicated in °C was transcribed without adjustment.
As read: -17 °C
